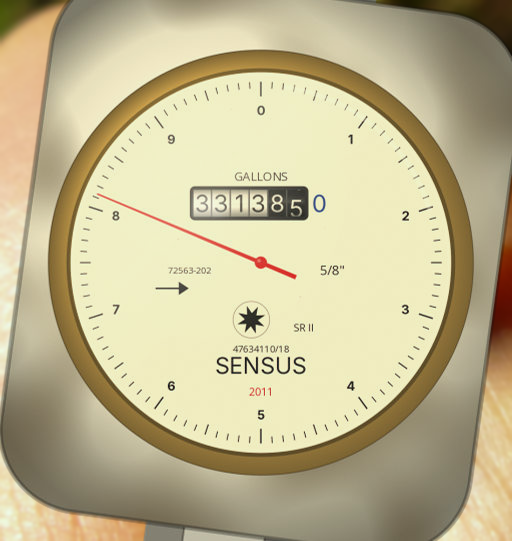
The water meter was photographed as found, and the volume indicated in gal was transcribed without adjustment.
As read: 3313848.1 gal
